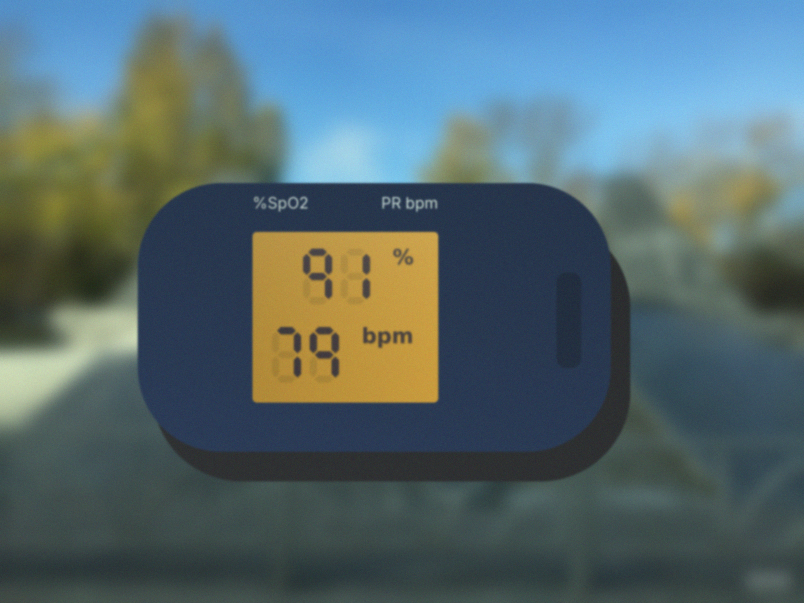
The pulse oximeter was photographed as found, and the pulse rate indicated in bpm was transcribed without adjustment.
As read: 79 bpm
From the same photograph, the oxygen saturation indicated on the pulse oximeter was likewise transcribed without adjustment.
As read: 91 %
